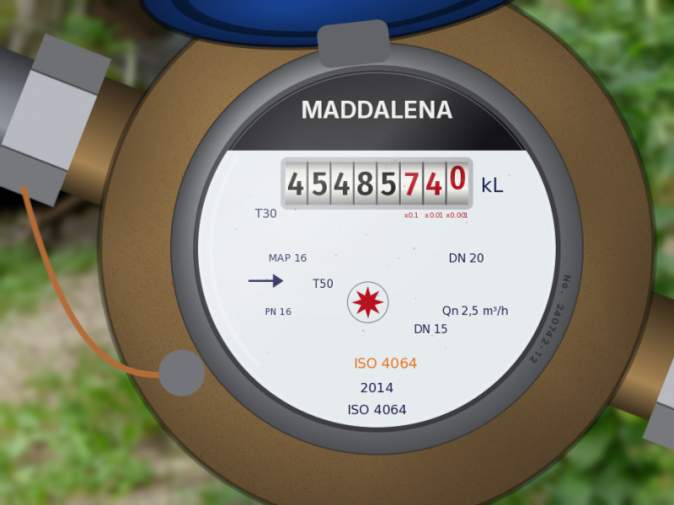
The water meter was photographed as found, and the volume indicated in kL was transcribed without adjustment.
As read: 45485.740 kL
